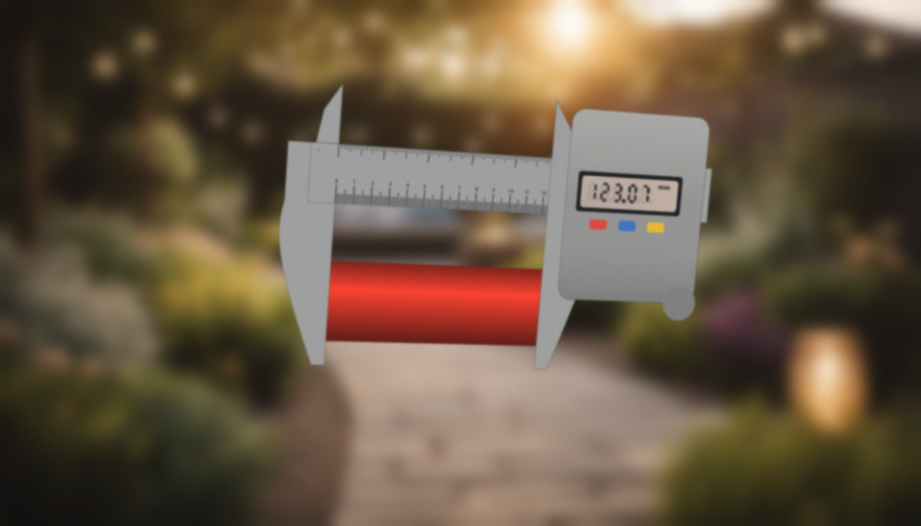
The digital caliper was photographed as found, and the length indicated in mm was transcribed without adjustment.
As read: 123.07 mm
